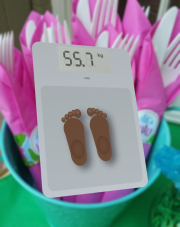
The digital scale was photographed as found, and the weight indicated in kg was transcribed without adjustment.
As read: 55.7 kg
